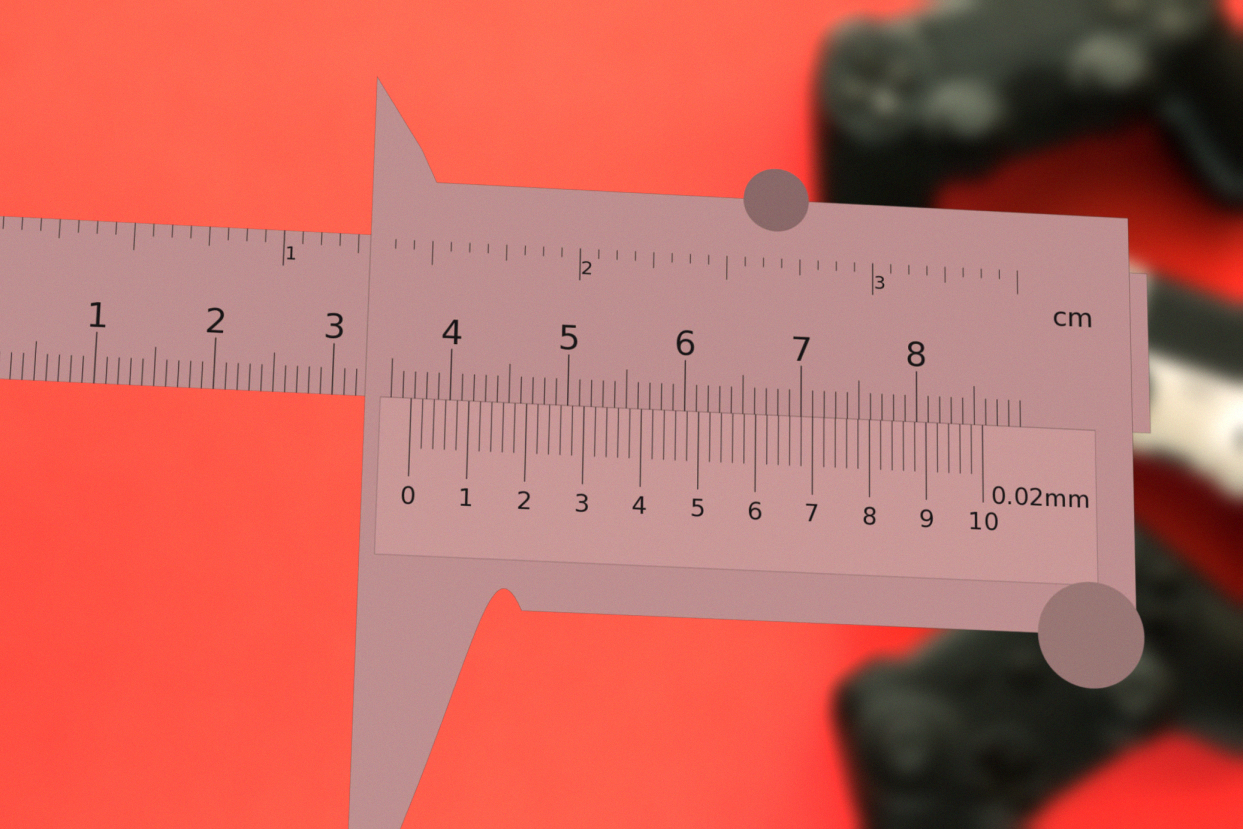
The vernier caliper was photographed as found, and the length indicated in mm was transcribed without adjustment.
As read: 36.7 mm
